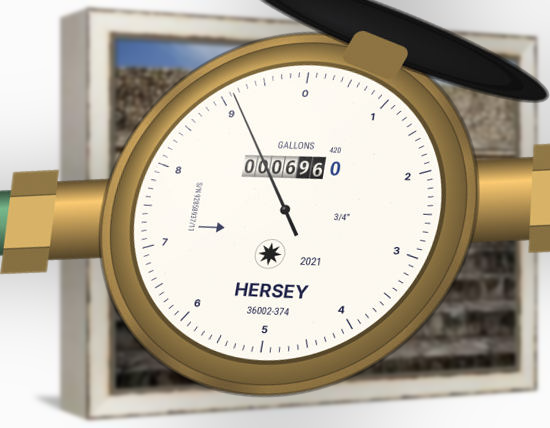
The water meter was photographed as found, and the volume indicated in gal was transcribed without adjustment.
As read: 6959.1 gal
